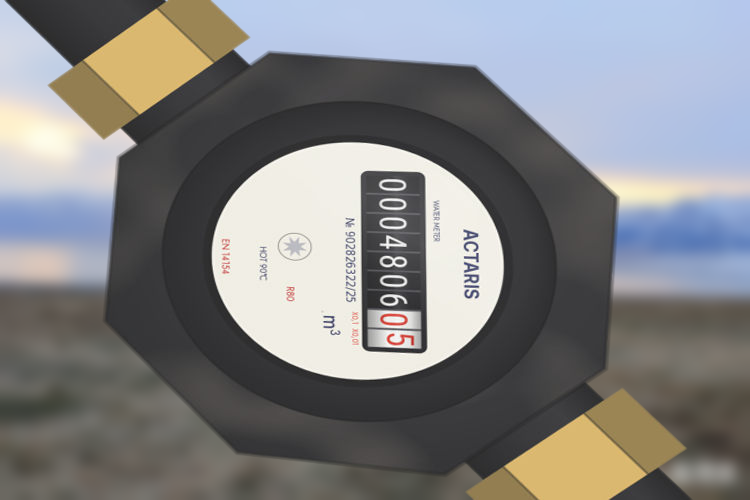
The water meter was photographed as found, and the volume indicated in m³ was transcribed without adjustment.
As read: 4806.05 m³
